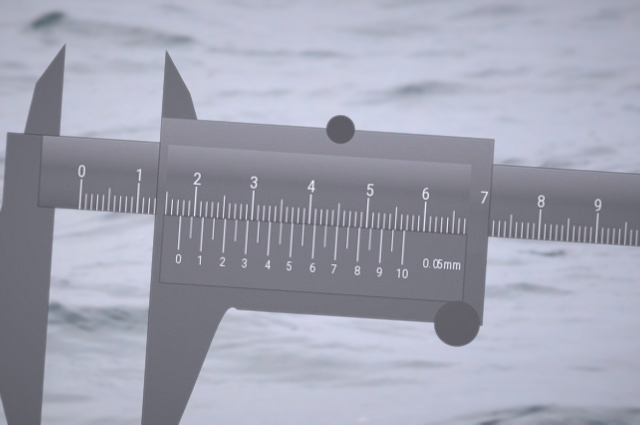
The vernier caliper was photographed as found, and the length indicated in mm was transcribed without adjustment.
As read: 17.6 mm
